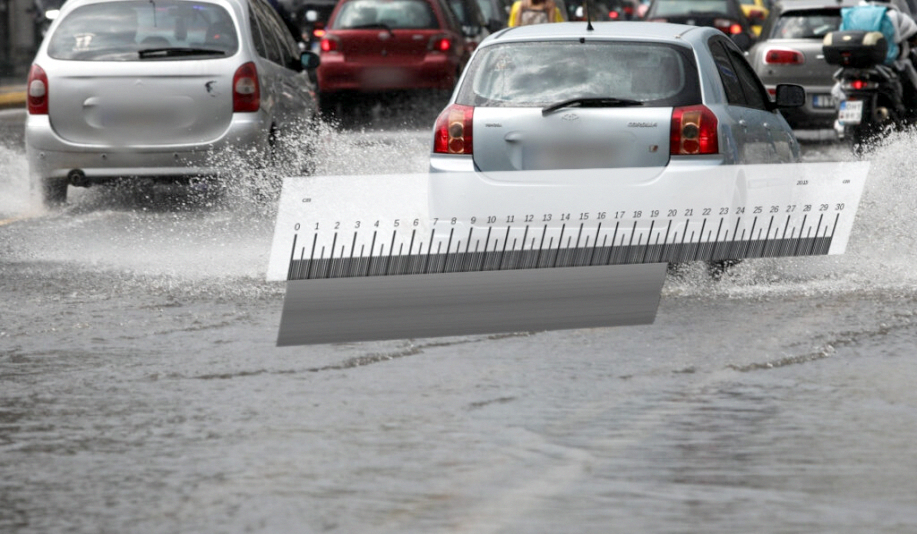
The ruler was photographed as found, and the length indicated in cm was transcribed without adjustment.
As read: 20.5 cm
